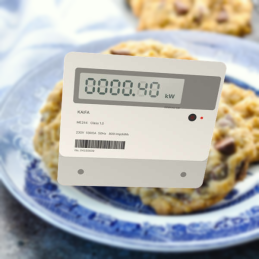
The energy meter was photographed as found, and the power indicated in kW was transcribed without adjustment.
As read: 0.40 kW
